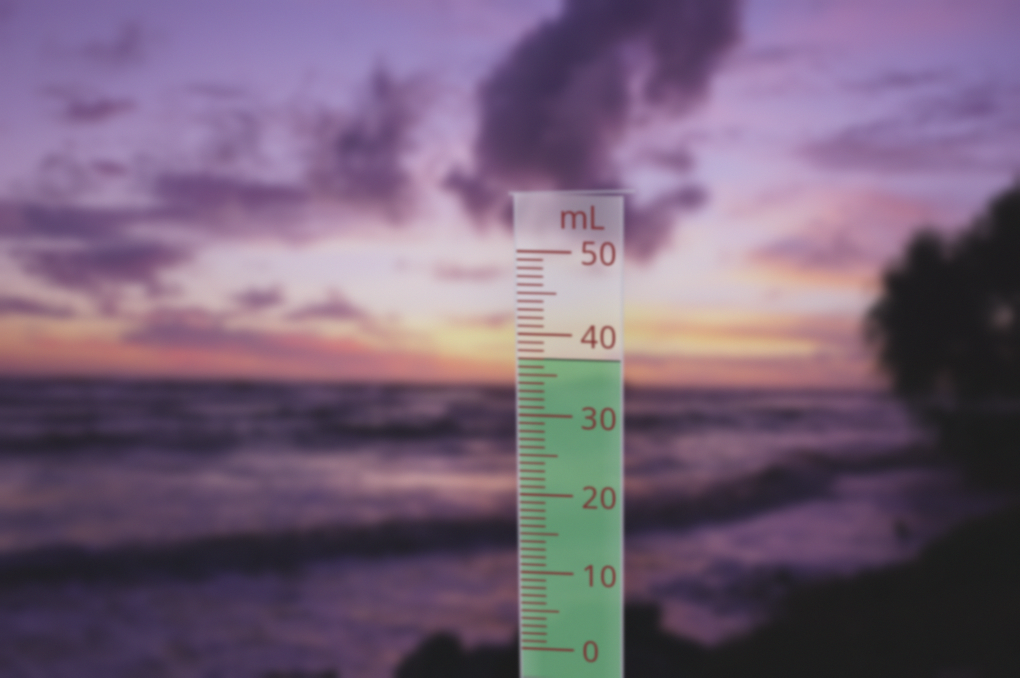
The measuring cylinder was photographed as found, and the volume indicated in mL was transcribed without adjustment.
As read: 37 mL
